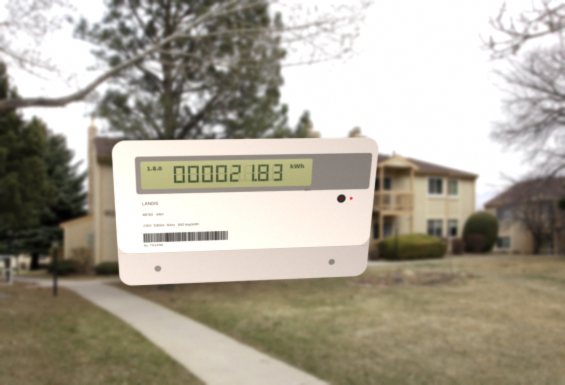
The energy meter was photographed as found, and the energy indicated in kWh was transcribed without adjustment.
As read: 21.83 kWh
